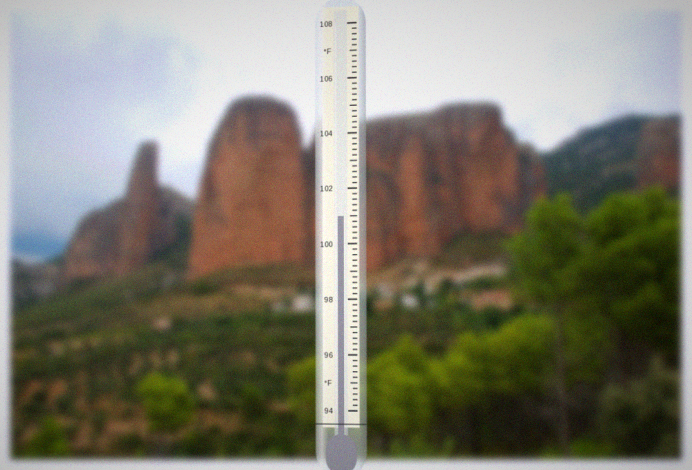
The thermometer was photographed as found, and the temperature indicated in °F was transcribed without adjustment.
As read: 101 °F
